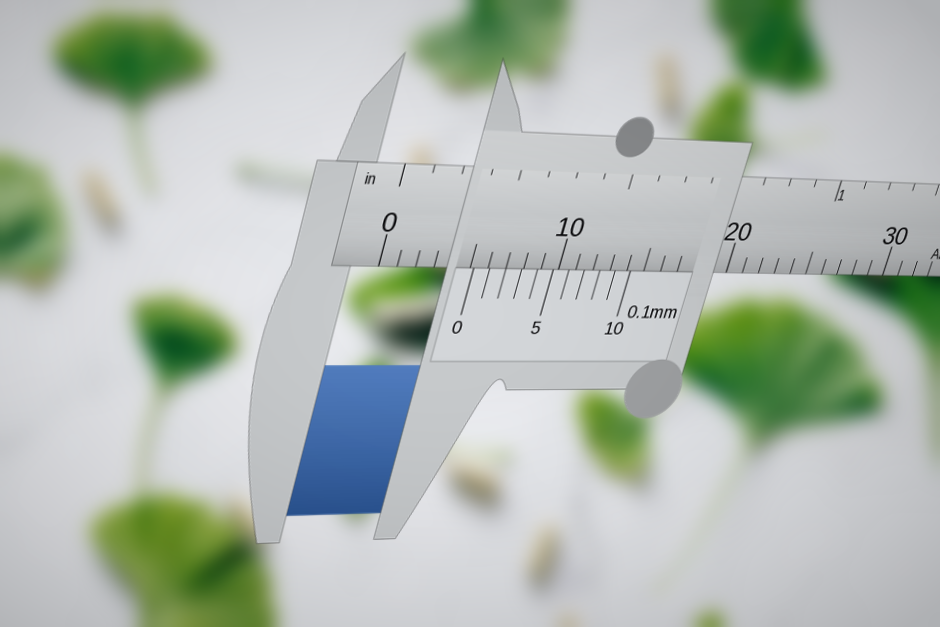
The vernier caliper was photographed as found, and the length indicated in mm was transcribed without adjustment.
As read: 5.2 mm
